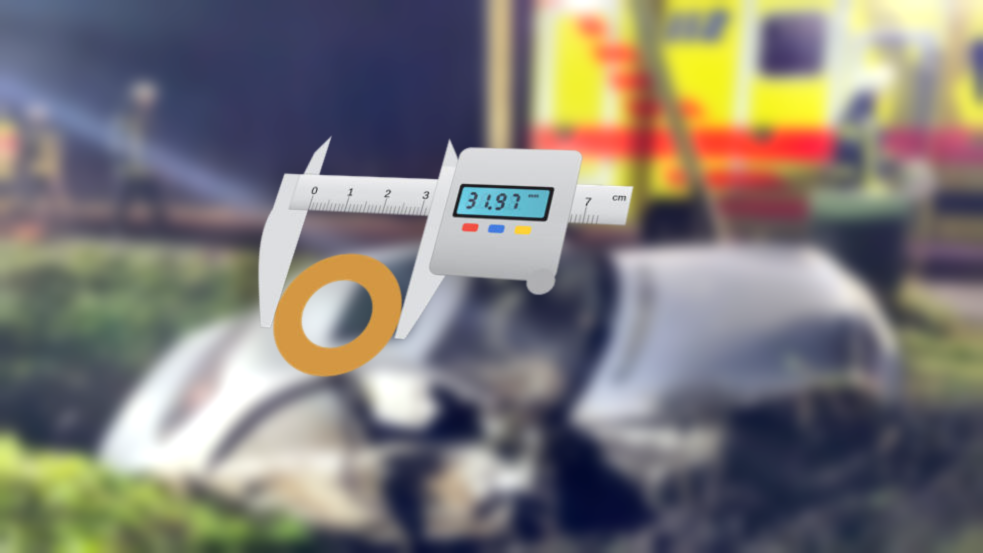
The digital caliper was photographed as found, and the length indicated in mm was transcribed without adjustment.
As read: 31.97 mm
